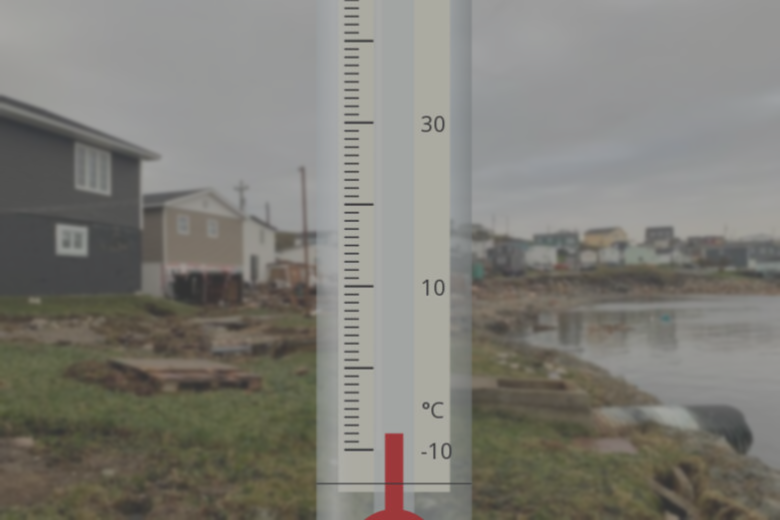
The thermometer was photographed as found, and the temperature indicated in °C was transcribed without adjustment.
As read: -8 °C
